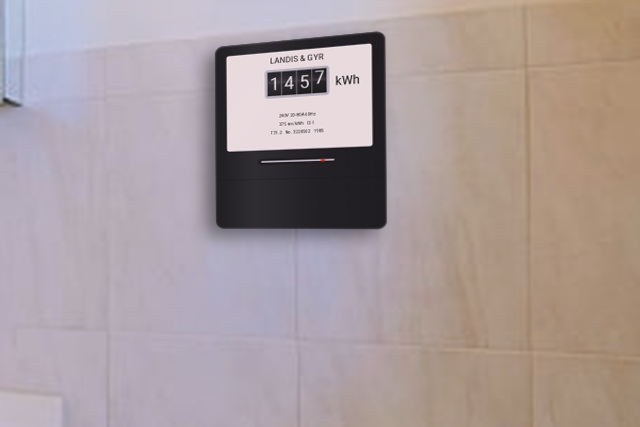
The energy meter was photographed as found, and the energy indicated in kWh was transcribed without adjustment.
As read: 1457 kWh
